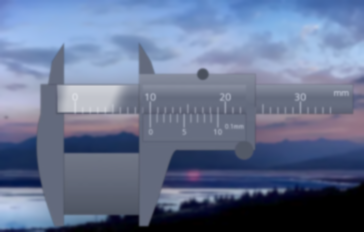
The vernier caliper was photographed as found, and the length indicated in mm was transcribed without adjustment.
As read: 10.0 mm
